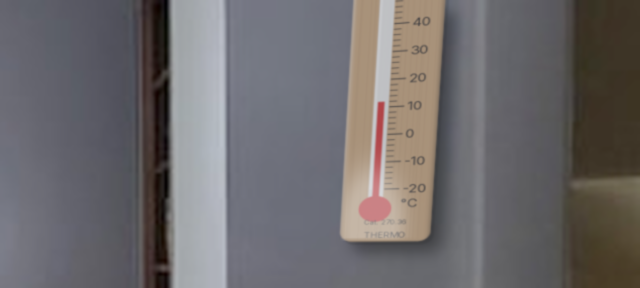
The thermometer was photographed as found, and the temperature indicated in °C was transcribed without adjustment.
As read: 12 °C
